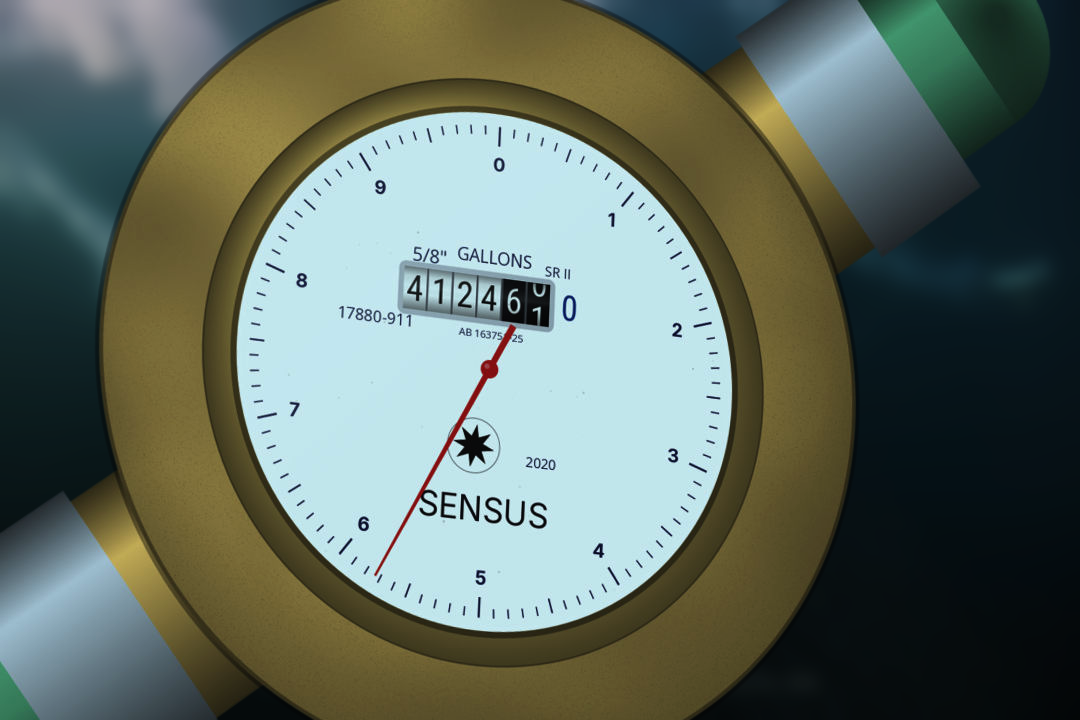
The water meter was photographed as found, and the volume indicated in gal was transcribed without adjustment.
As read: 4124605.7 gal
